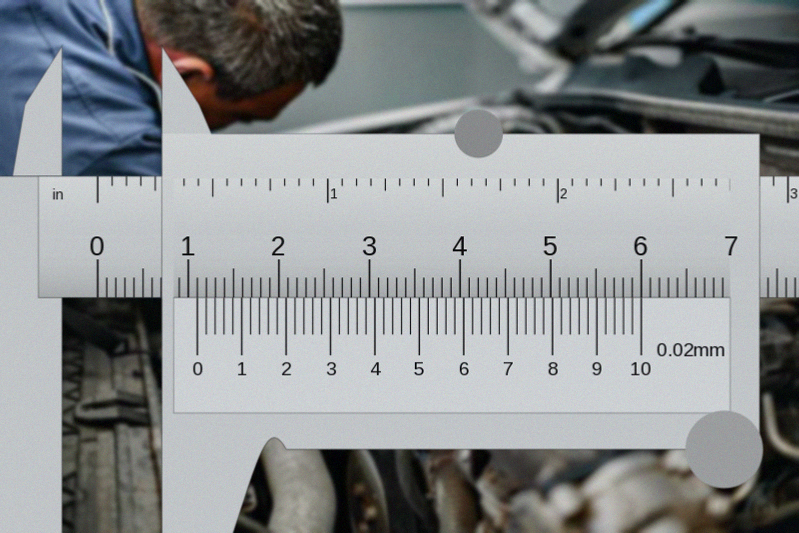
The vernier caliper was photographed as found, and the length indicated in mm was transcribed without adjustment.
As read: 11.0 mm
